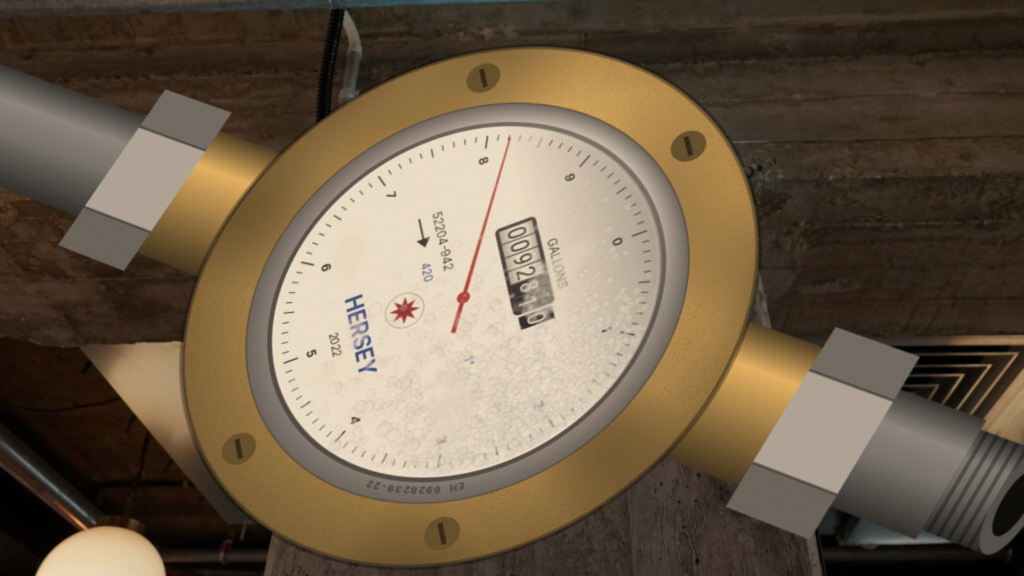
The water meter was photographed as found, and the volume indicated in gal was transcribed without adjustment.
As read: 92808.2 gal
